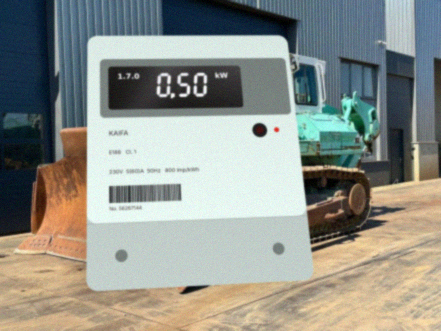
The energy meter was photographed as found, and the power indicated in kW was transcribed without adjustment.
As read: 0.50 kW
